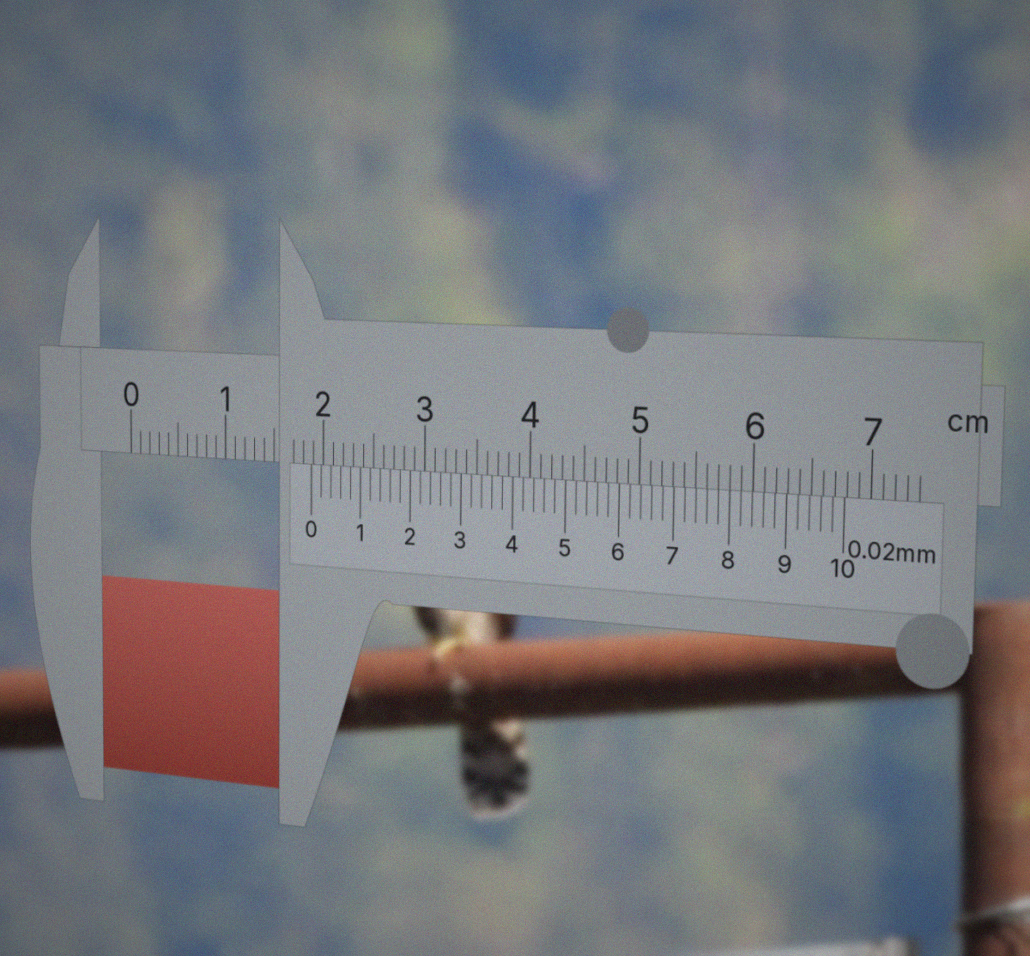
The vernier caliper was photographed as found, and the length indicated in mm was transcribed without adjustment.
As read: 18.8 mm
